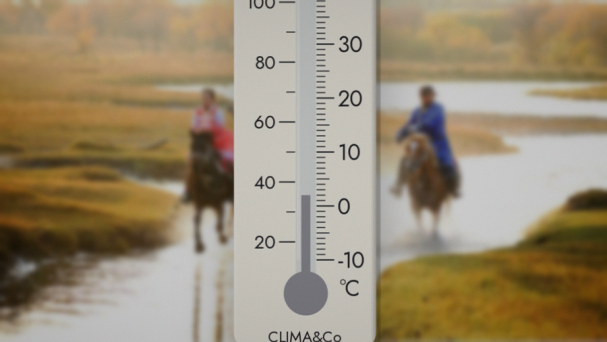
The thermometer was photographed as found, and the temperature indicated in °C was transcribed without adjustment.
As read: 2 °C
